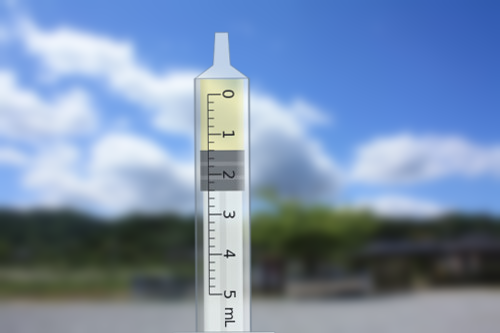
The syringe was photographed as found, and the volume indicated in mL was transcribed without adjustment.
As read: 1.4 mL
